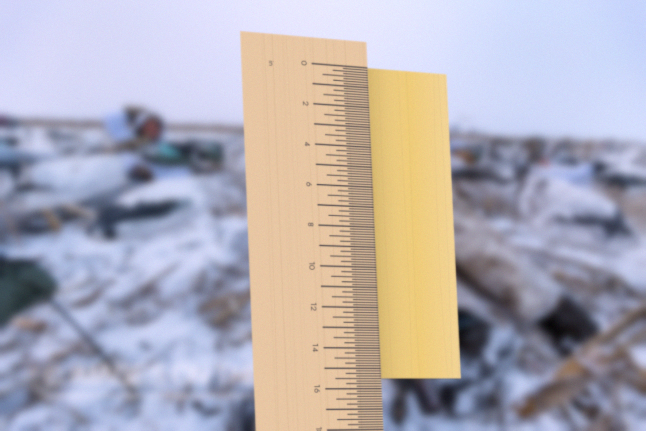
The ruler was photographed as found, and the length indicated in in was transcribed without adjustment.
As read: 15.5 in
